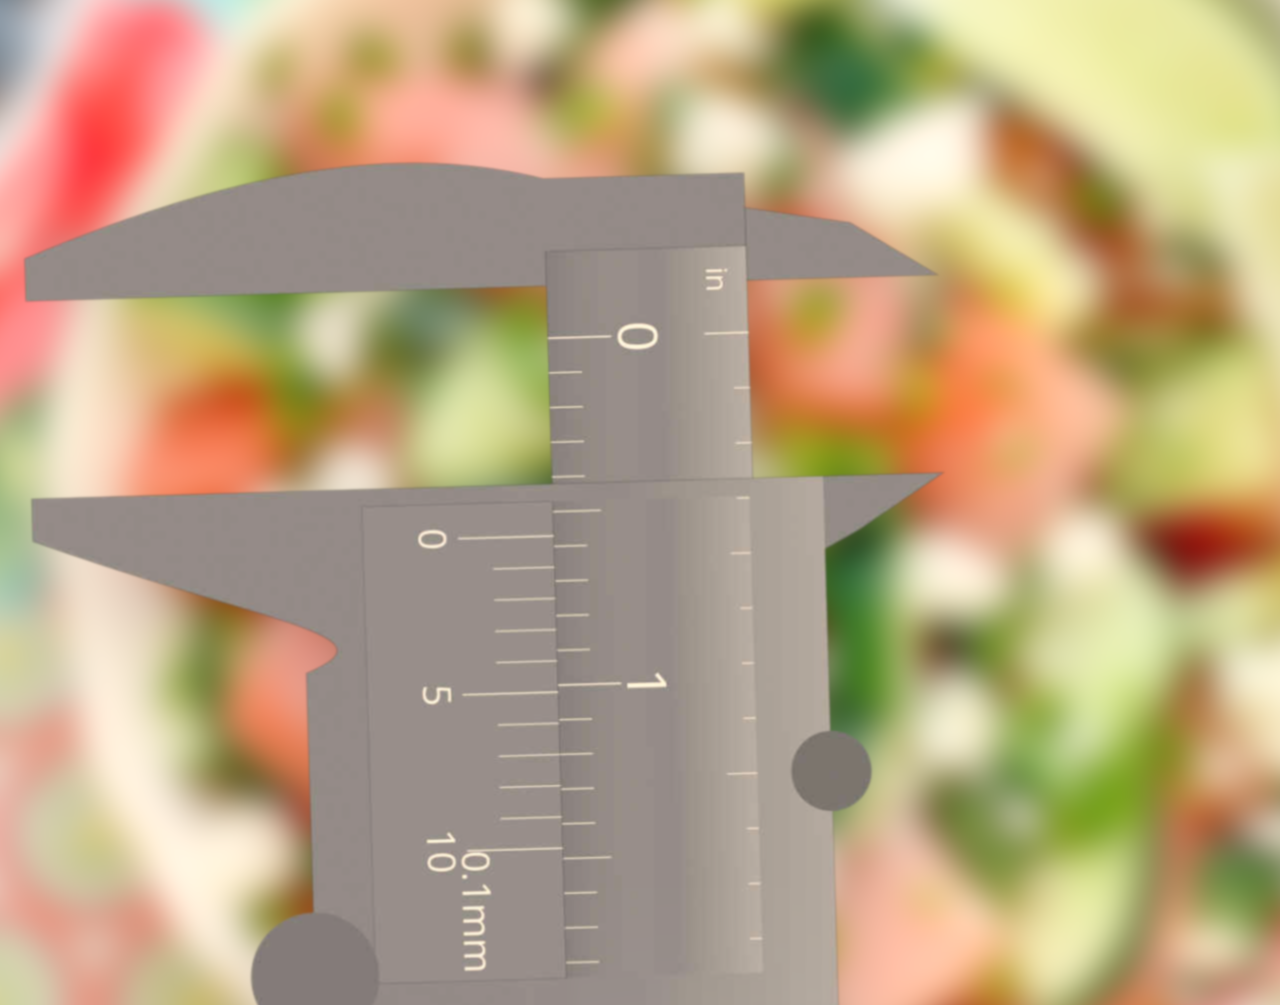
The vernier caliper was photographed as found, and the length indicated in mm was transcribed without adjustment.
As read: 5.7 mm
